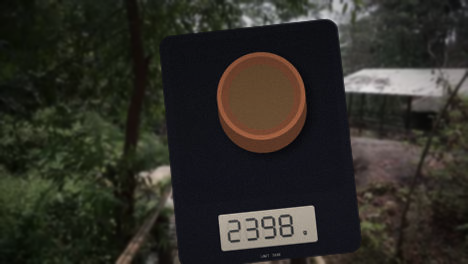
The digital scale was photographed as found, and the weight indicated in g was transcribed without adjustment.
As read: 2398 g
